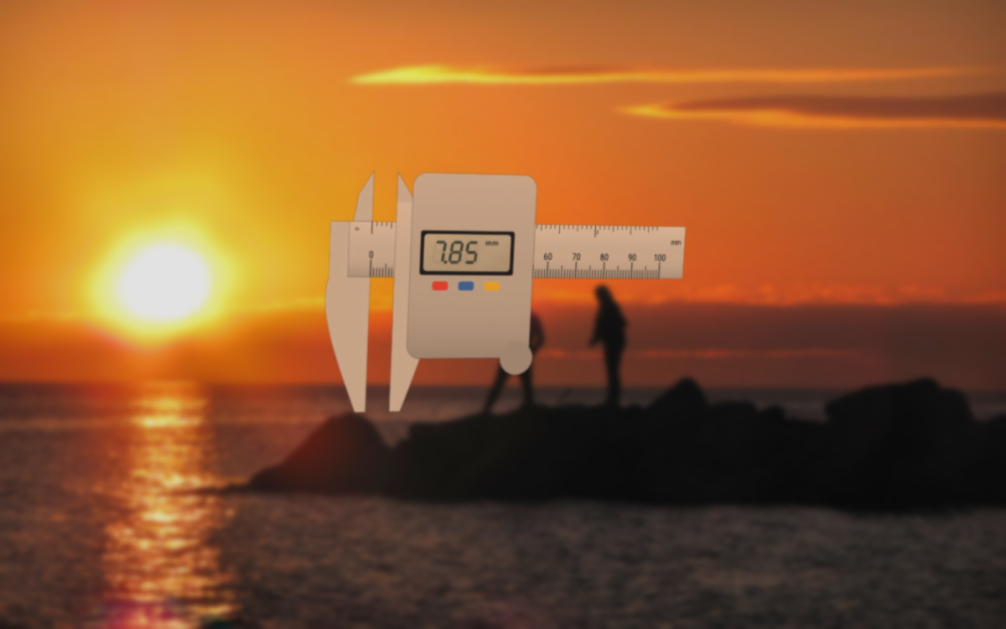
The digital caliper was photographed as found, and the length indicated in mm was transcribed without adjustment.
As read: 7.85 mm
